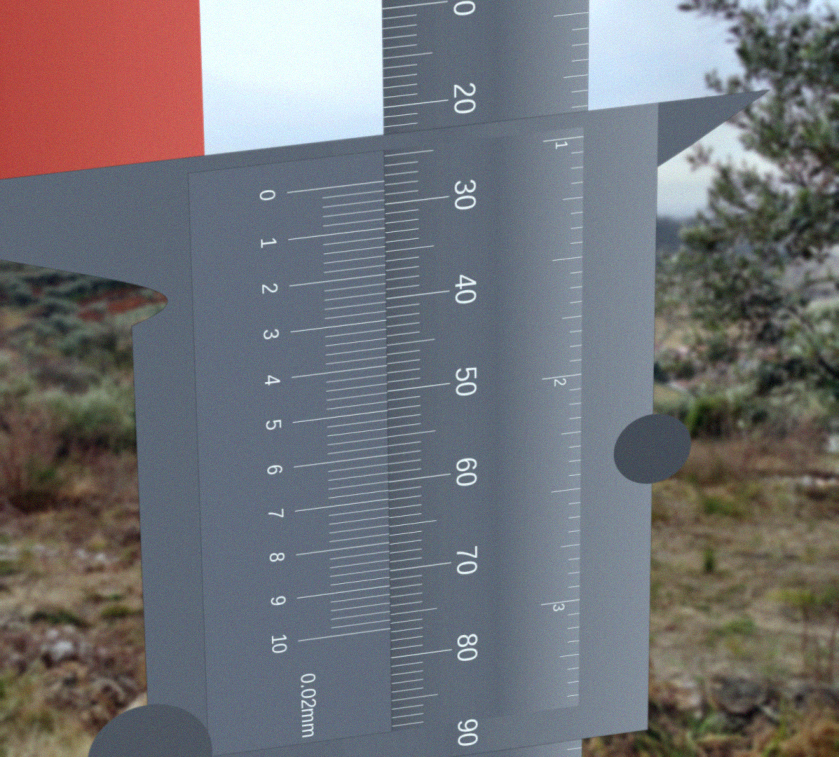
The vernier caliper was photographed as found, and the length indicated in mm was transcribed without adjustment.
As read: 27.6 mm
